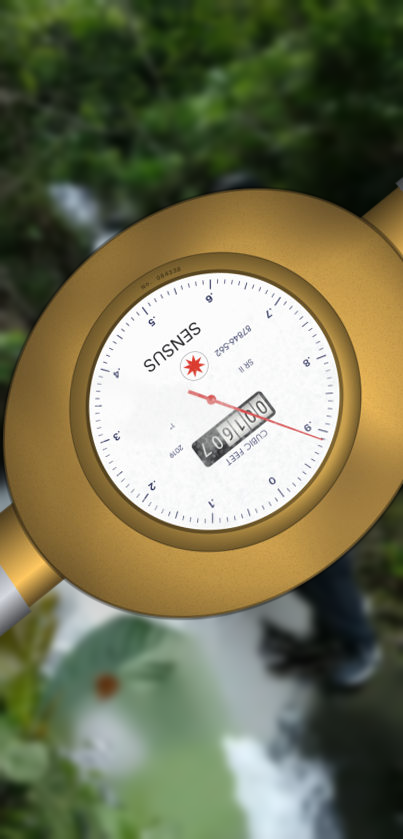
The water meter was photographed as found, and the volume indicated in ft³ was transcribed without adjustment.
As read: 1606.91 ft³
